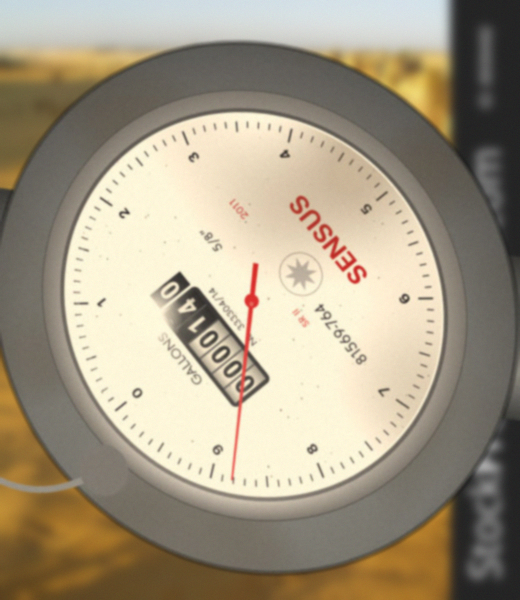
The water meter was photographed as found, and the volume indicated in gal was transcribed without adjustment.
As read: 138.8 gal
